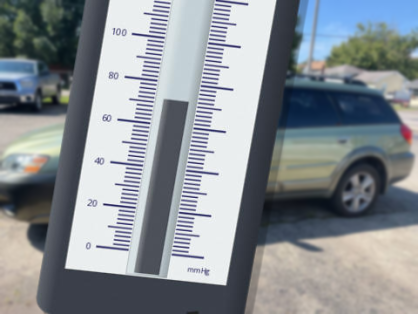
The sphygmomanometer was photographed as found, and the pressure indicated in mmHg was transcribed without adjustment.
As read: 72 mmHg
